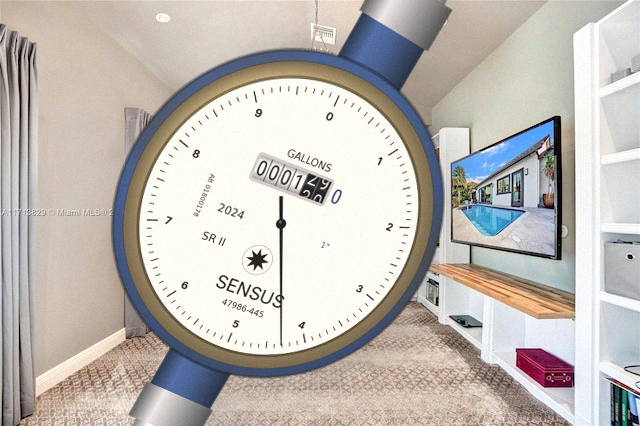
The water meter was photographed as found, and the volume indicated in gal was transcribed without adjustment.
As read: 1294.3 gal
